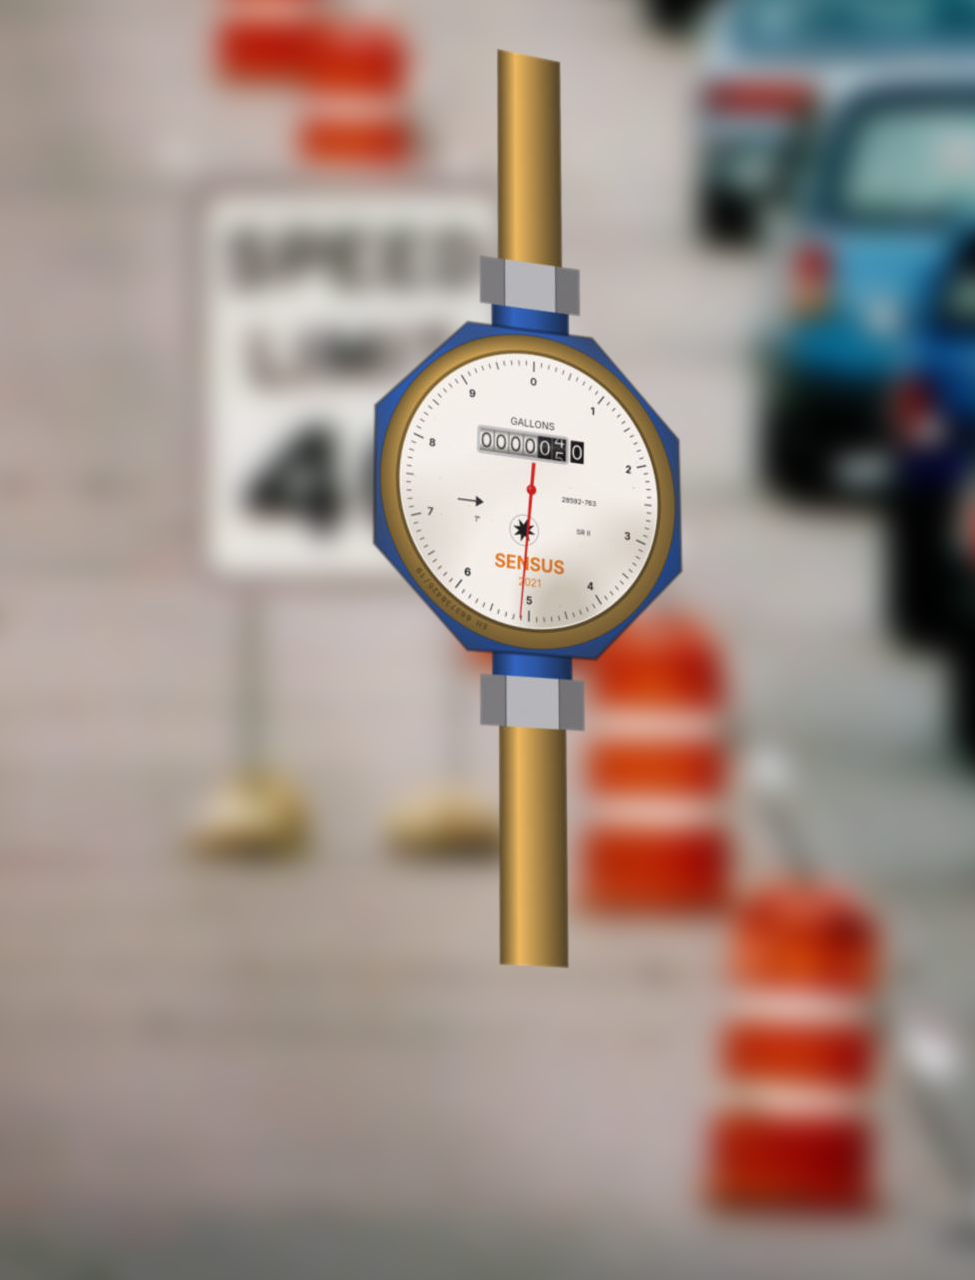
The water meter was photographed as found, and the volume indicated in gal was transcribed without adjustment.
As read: 45.1 gal
